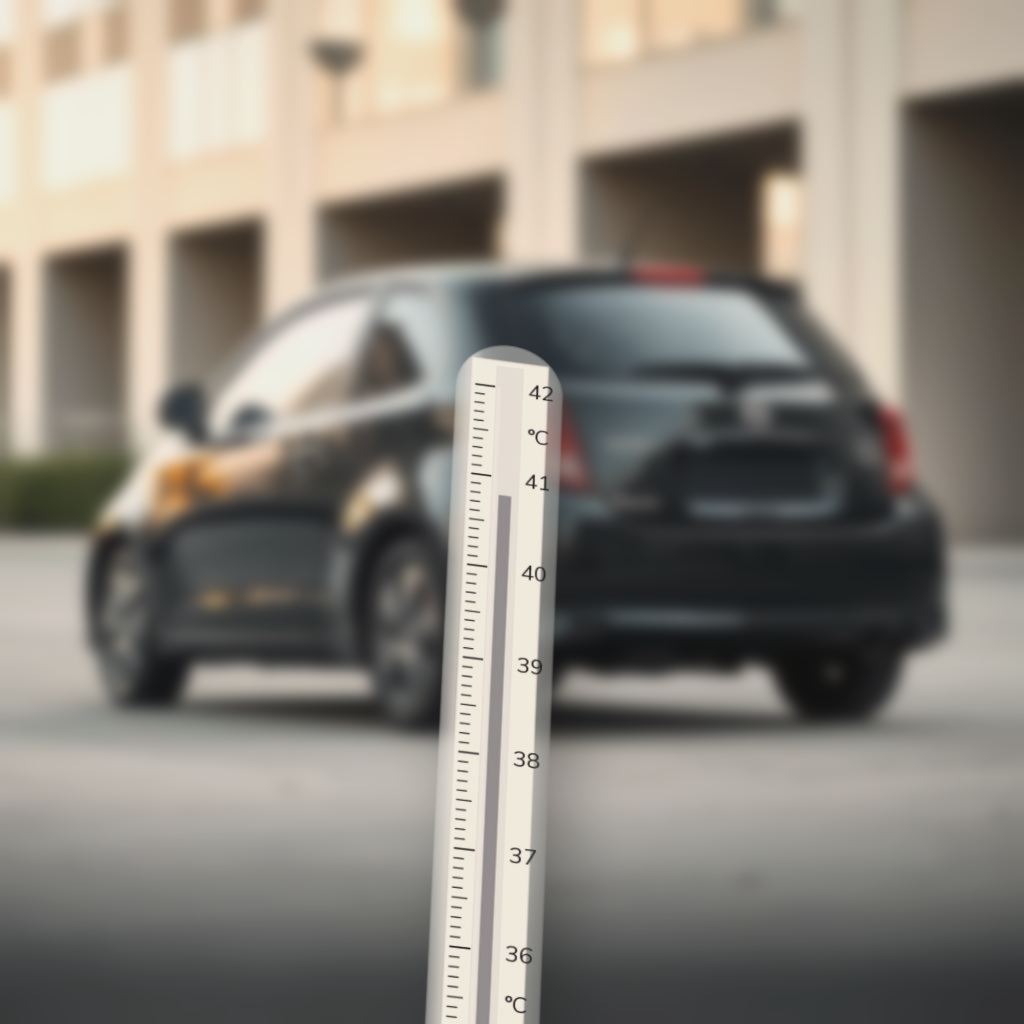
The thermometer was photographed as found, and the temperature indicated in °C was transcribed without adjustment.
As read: 40.8 °C
